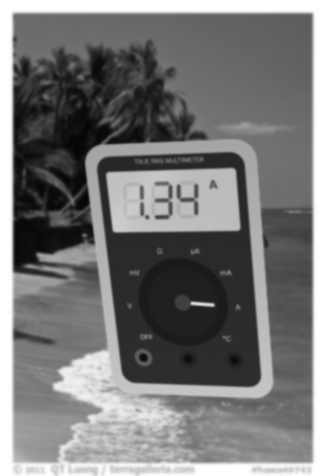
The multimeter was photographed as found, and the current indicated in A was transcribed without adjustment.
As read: 1.34 A
